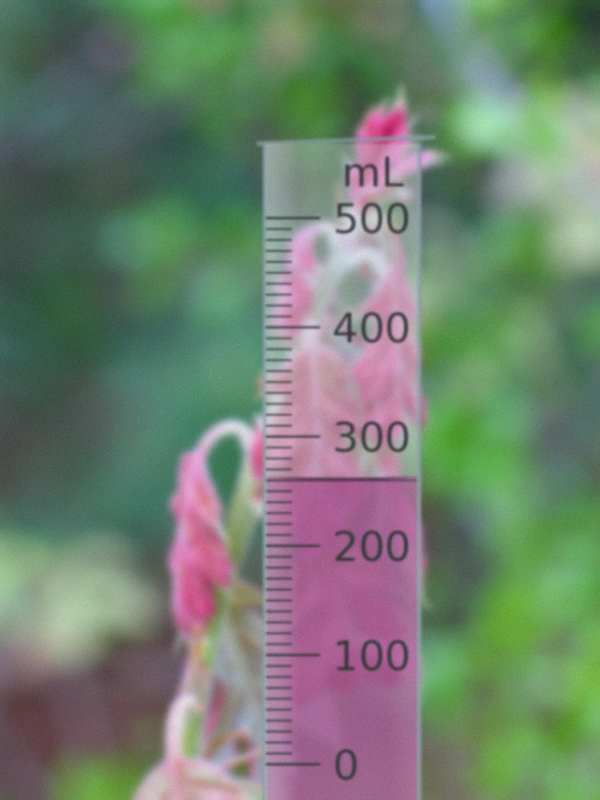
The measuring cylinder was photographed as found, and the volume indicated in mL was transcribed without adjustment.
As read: 260 mL
